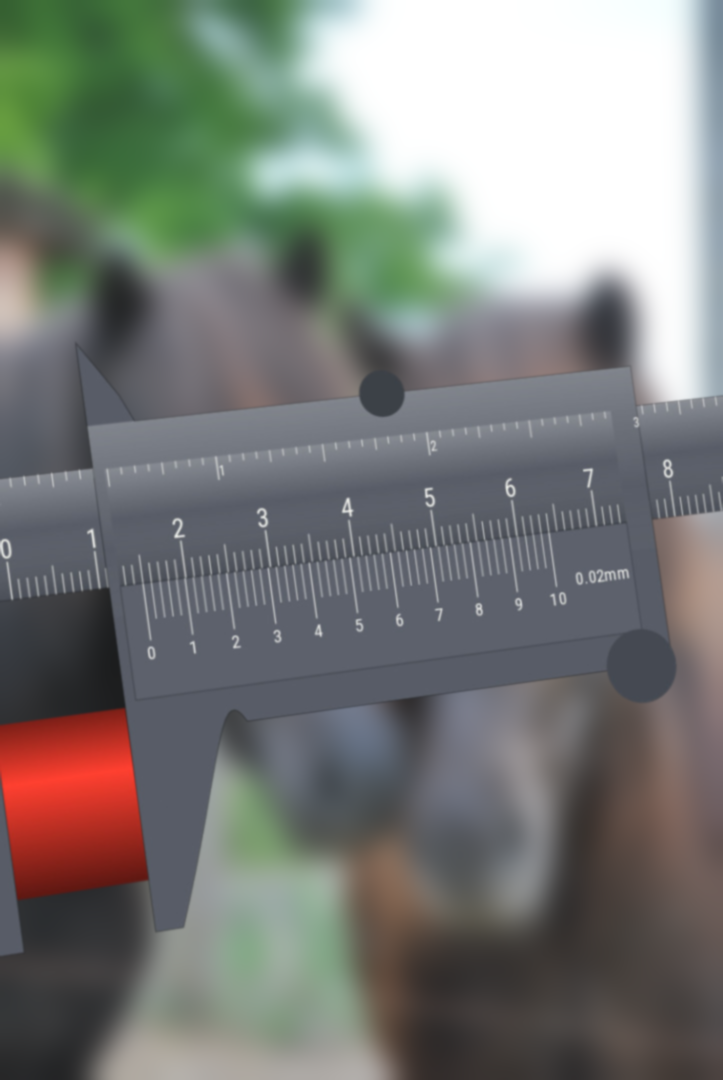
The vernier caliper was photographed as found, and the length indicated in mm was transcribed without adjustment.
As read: 15.0 mm
